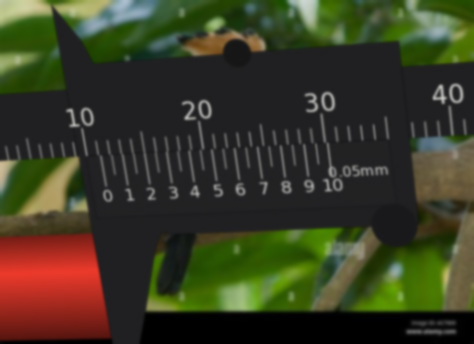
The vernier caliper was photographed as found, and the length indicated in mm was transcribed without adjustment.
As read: 11.2 mm
